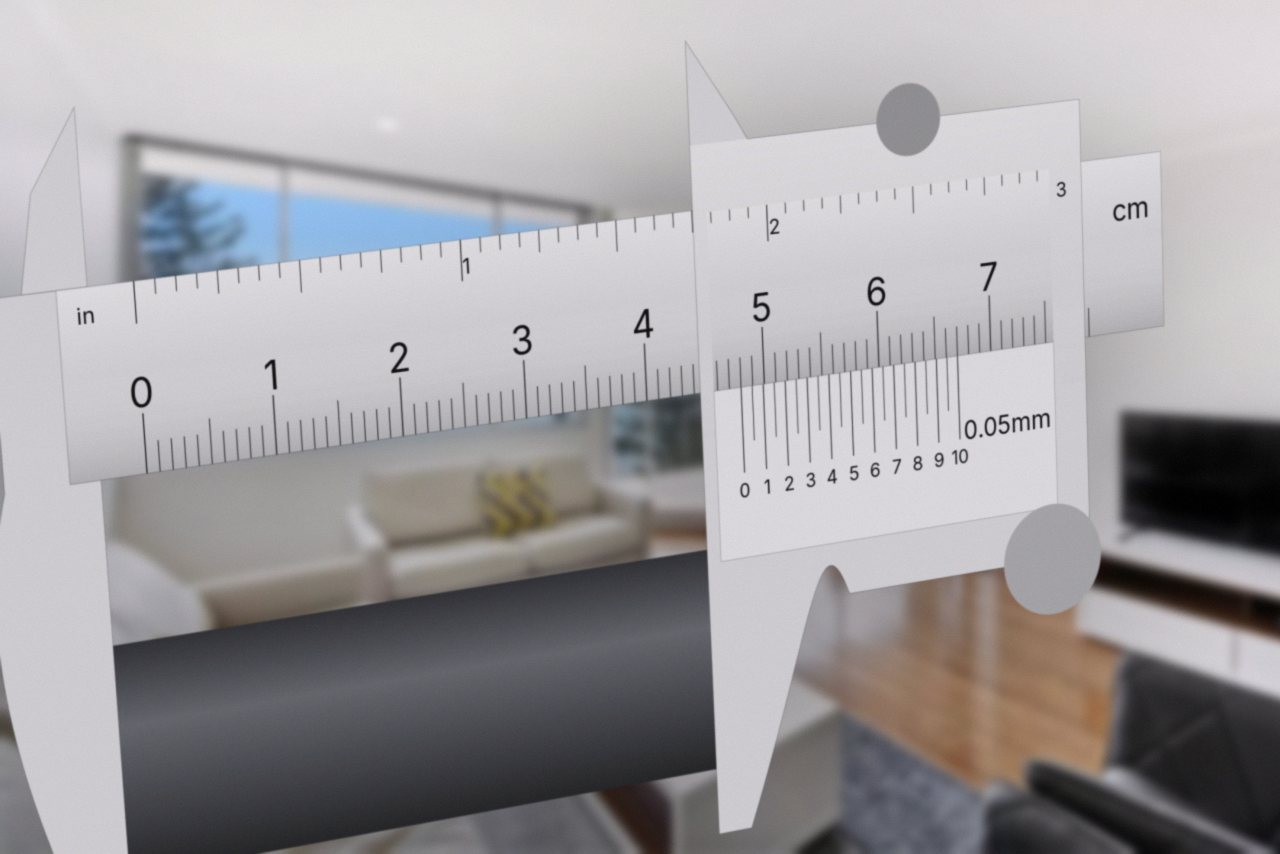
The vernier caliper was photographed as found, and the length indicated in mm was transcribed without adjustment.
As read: 48.0 mm
